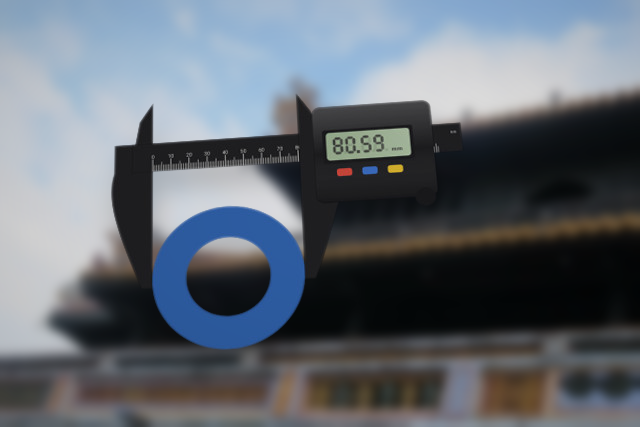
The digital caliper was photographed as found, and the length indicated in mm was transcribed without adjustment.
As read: 80.59 mm
